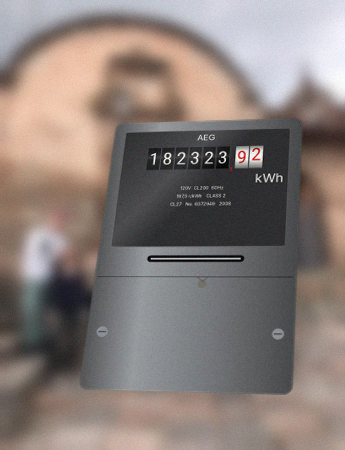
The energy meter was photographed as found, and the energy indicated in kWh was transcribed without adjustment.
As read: 182323.92 kWh
